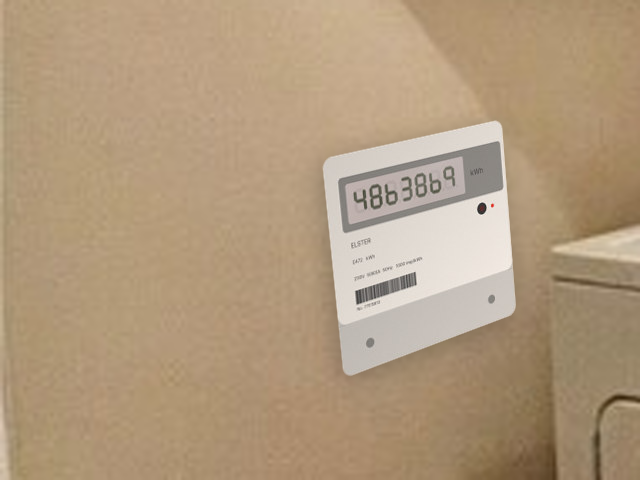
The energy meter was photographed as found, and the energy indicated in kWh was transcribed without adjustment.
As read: 4863869 kWh
